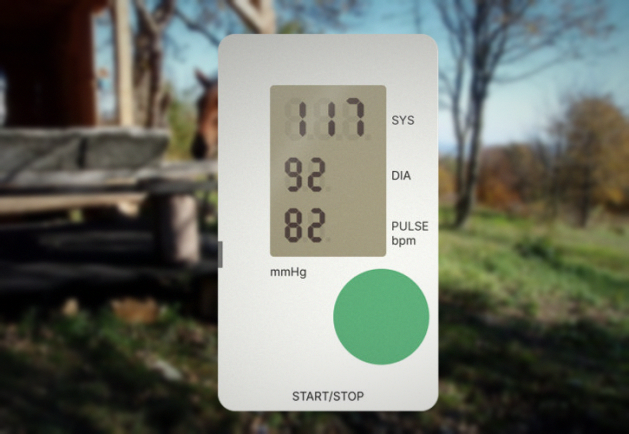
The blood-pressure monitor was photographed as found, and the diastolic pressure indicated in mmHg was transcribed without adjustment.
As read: 92 mmHg
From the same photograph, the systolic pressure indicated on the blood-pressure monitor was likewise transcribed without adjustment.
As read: 117 mmHg
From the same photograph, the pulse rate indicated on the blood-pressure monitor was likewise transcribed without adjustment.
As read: 82 bpm
